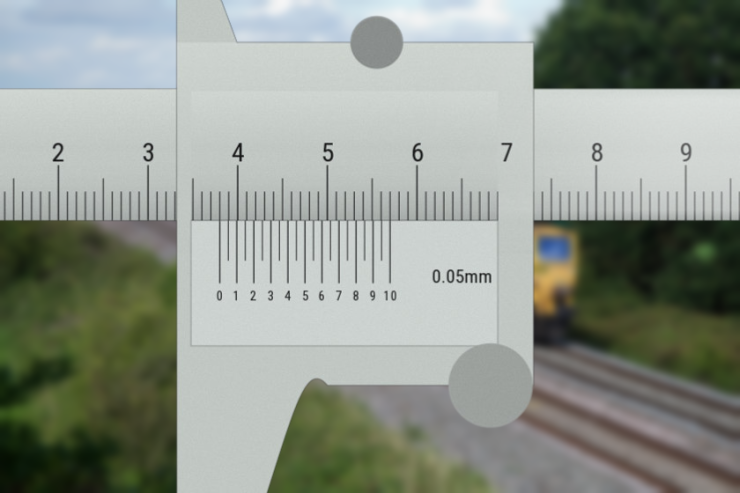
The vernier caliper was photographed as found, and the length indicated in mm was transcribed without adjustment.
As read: 38.0 mm
